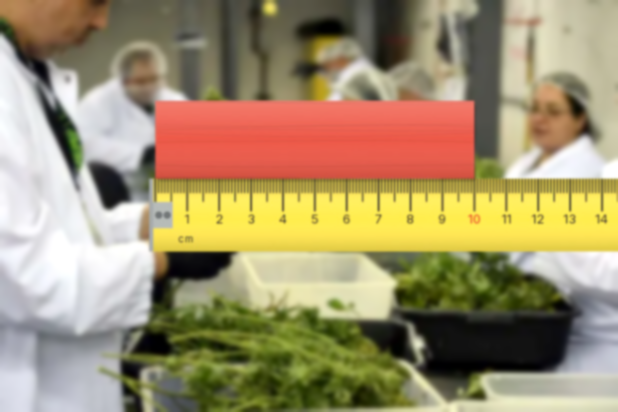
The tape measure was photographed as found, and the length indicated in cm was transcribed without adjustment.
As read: 10 cm
